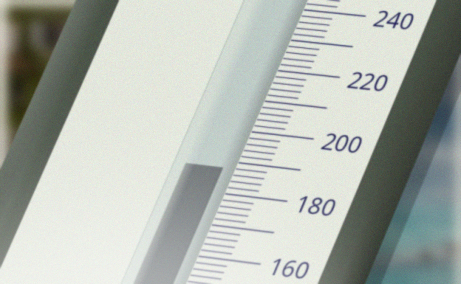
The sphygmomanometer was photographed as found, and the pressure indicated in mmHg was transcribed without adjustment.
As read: 188 mmHg
